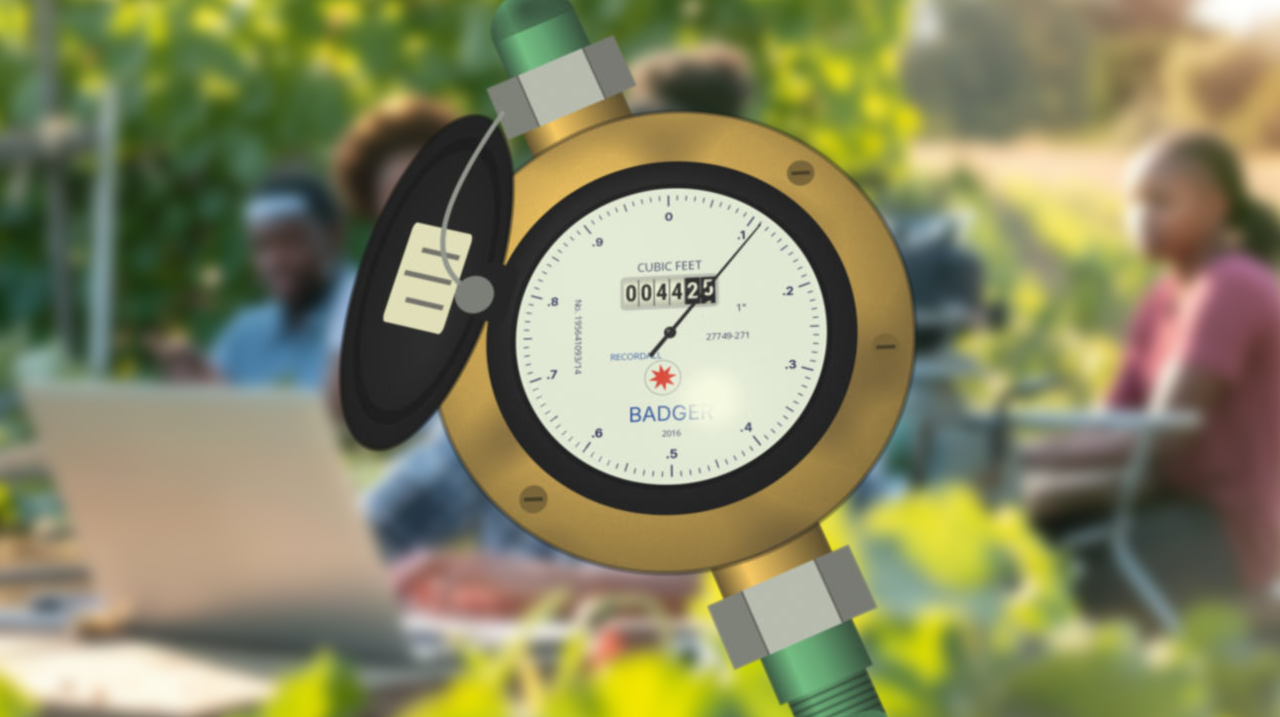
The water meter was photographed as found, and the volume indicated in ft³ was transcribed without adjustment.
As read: 4425.11 ft³
